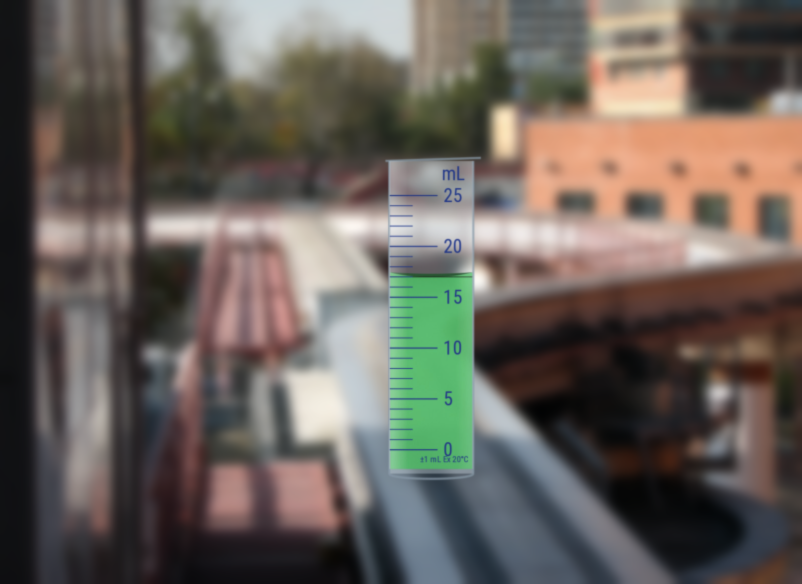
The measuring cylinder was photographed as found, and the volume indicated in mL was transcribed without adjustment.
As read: 17 mL
